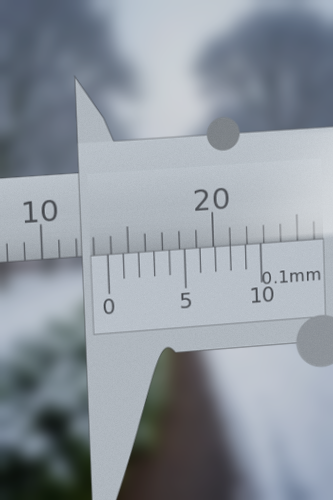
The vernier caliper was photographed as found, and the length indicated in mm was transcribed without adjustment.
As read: 13.8 mm
